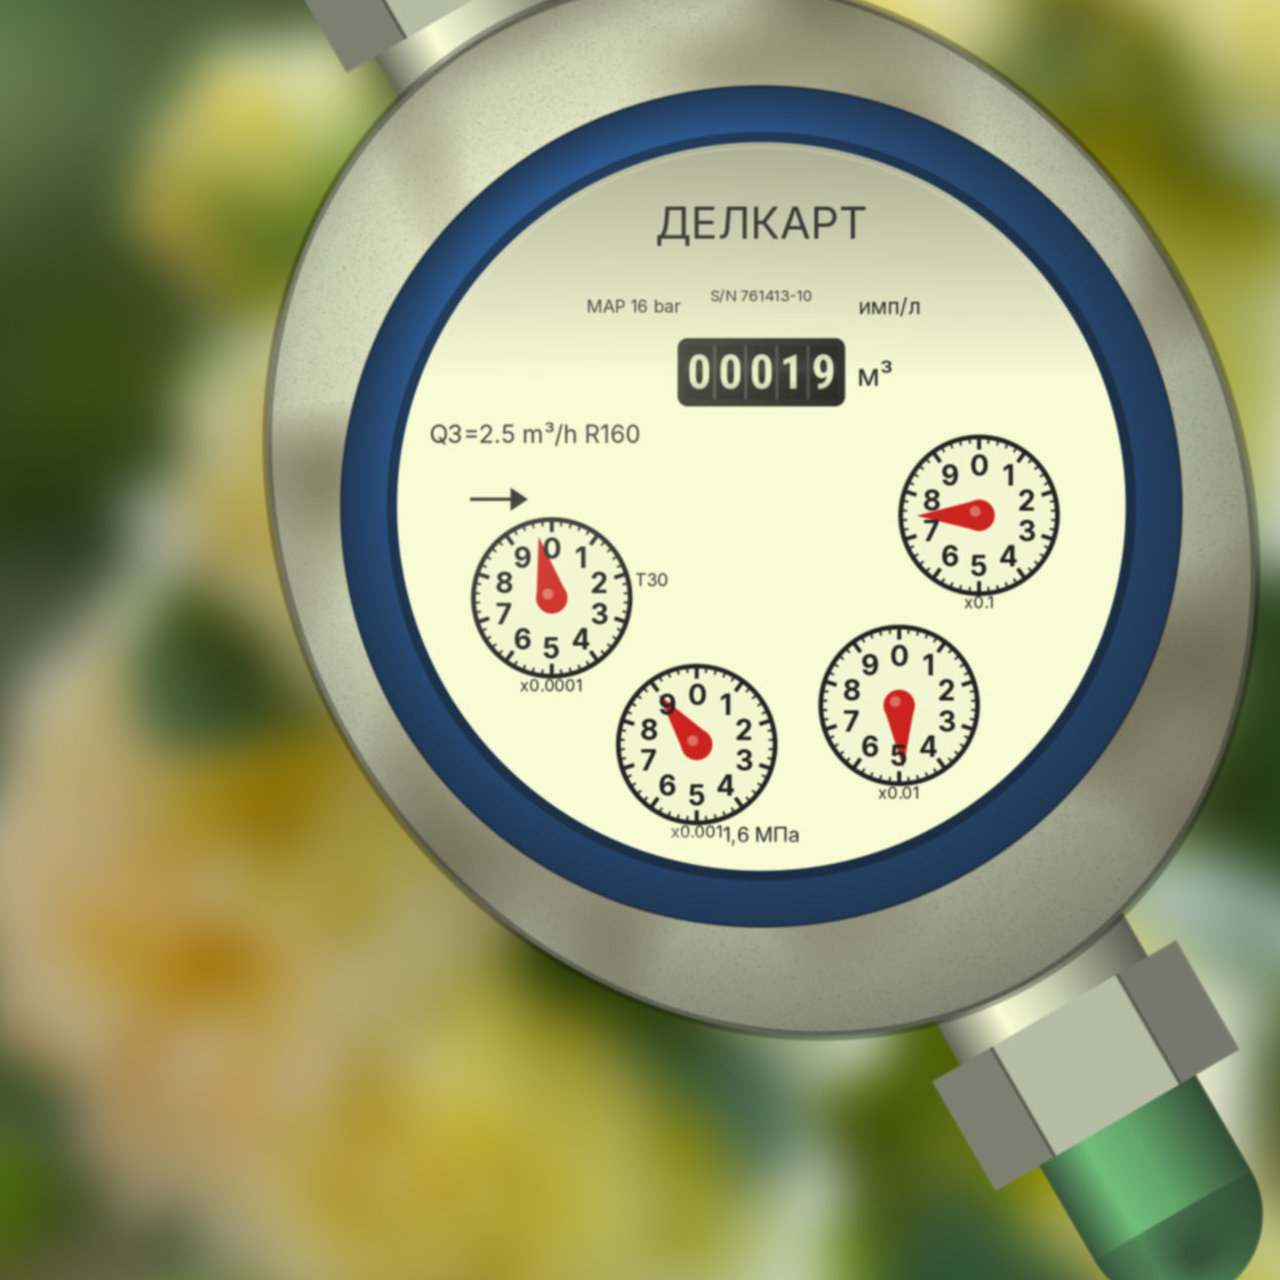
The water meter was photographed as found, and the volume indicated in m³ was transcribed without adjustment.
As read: 19.7489 m³
